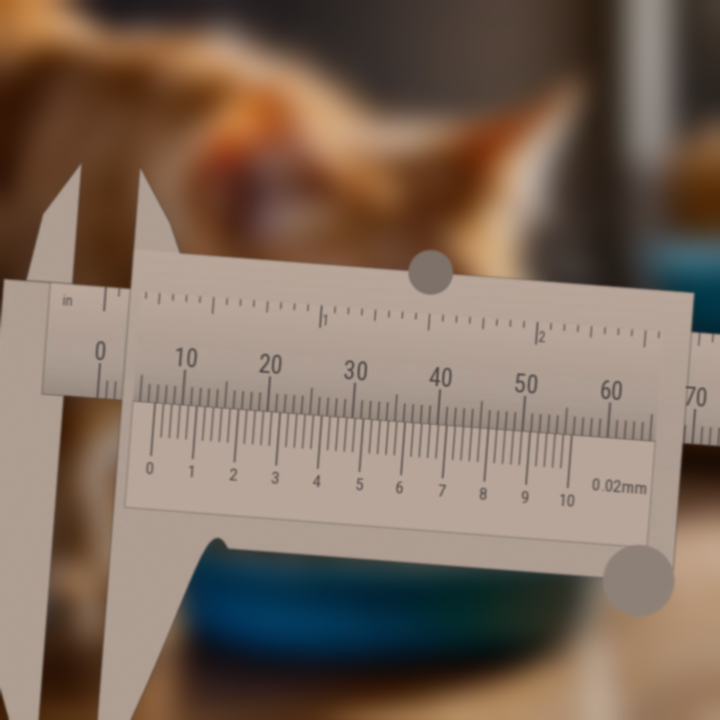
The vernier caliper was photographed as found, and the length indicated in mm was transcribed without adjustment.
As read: 6.8 mm
